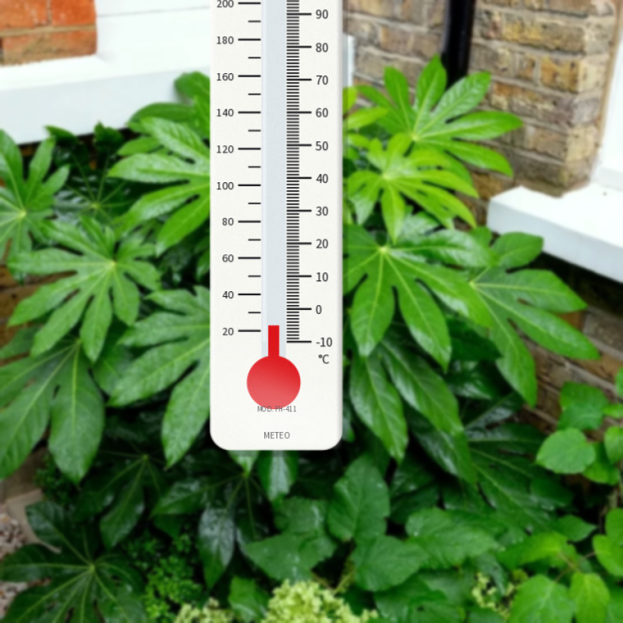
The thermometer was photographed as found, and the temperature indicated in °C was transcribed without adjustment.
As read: -5 °C
